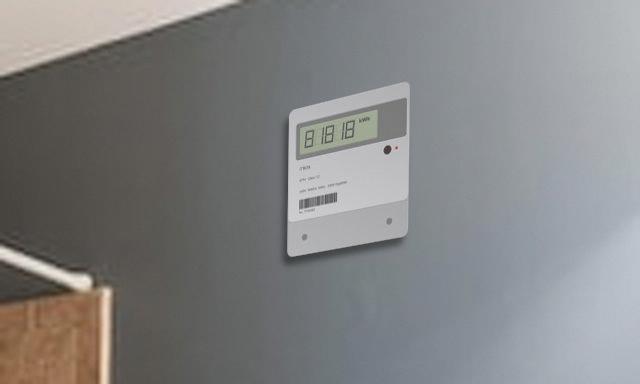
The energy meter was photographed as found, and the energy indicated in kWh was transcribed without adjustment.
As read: 81818 kWh
